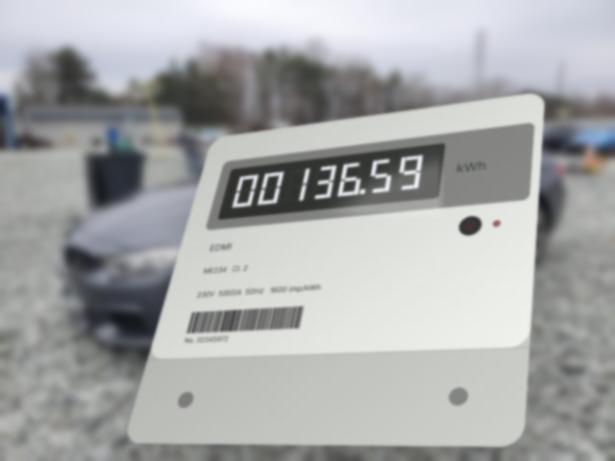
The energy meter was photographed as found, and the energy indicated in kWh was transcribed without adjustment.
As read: 136.59 kWh
